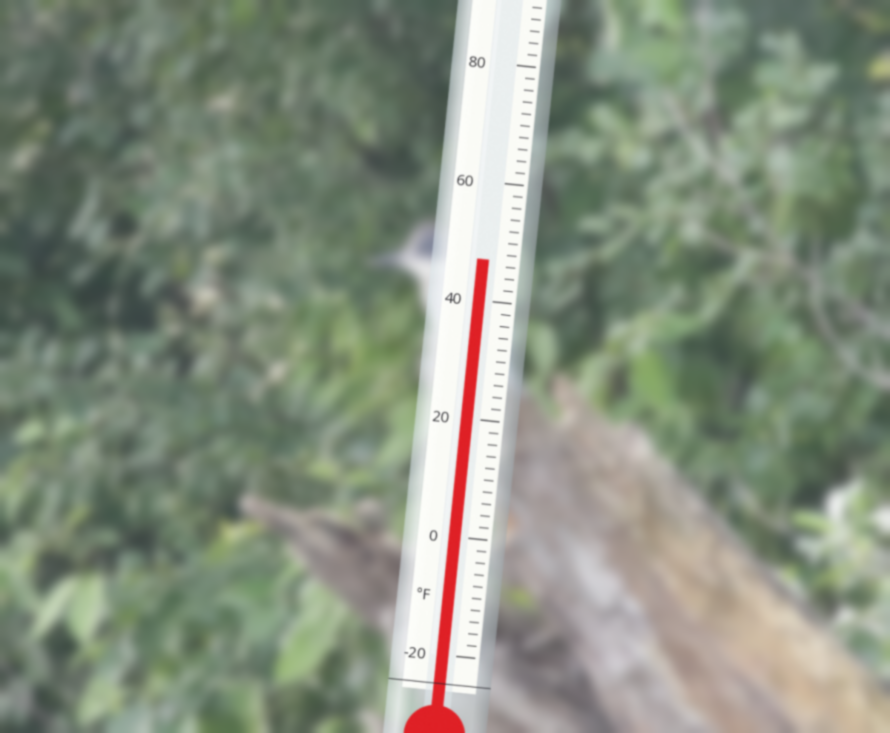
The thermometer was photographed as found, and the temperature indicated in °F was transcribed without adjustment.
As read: 47 °F
